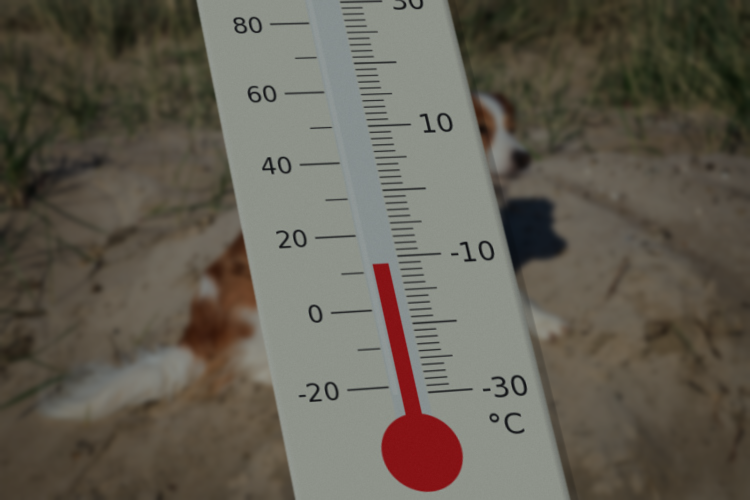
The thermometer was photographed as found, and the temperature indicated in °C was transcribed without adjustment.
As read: -11 °C
